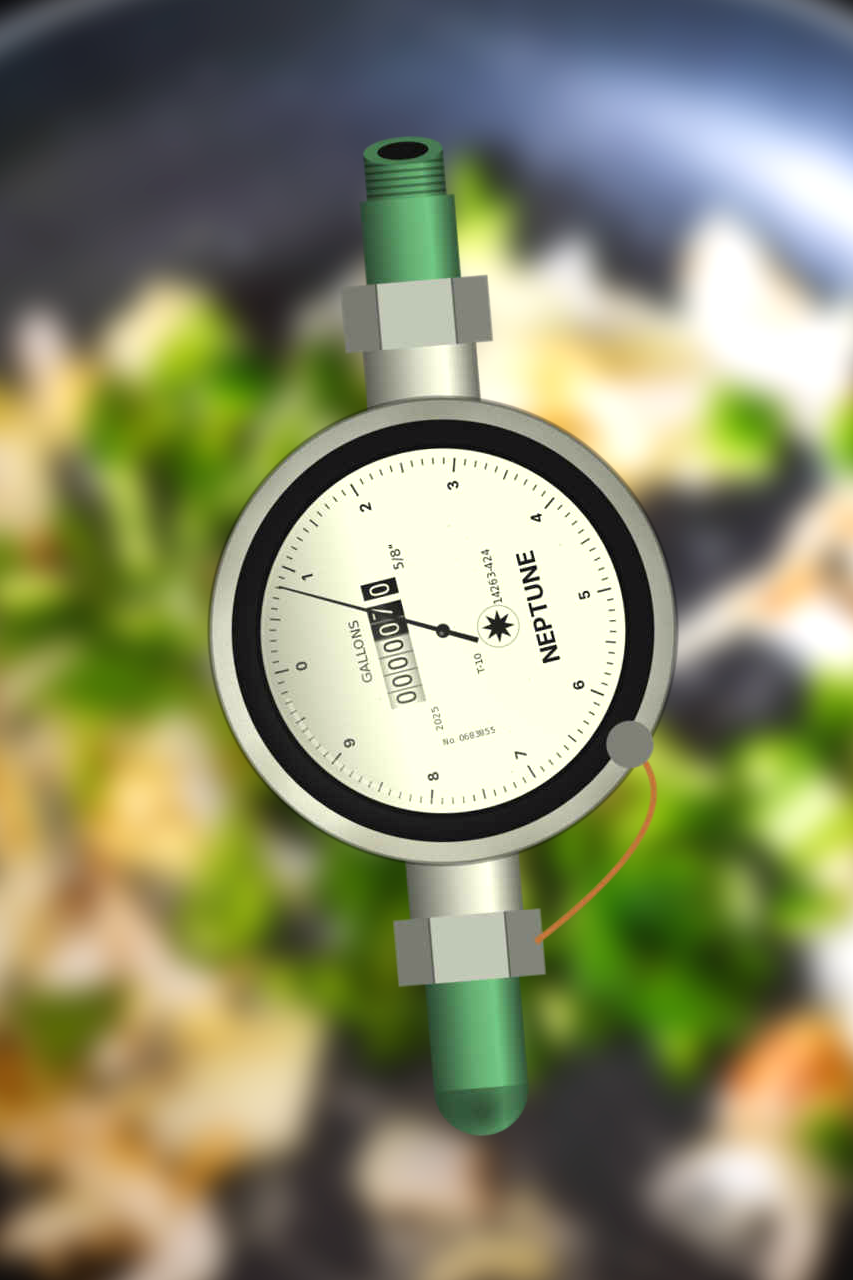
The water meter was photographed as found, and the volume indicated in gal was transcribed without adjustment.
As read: 70.8 gal
